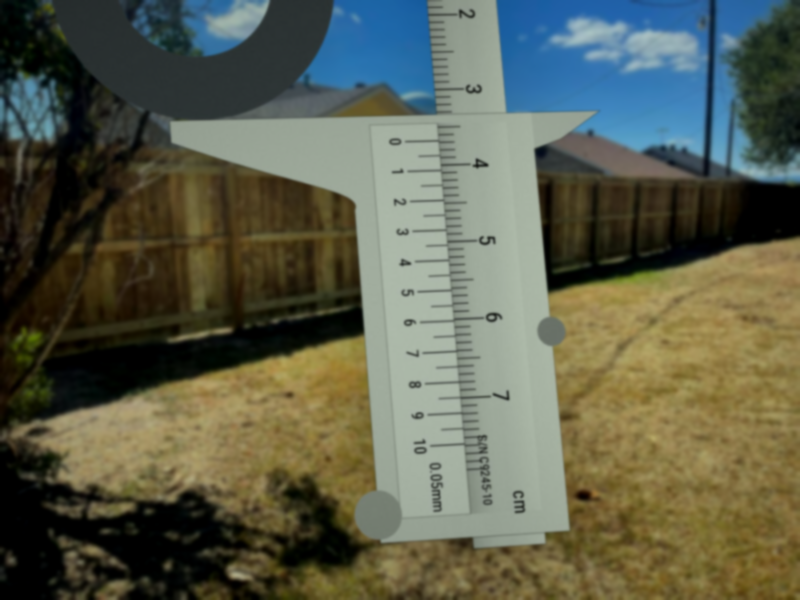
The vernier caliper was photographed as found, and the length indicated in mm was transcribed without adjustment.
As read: 36.8 mm
